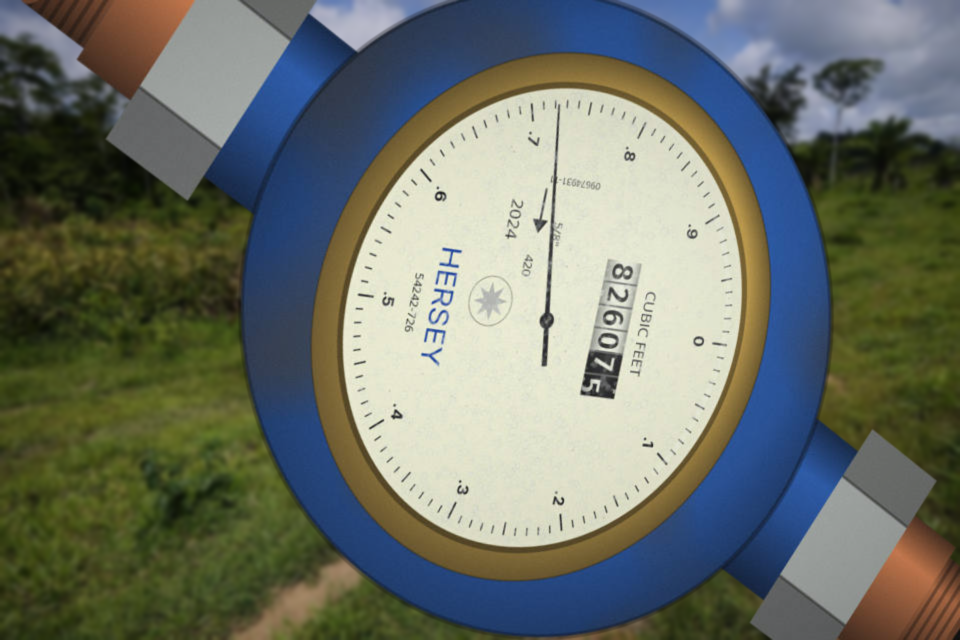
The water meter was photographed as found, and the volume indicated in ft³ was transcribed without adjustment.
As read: 826074.72 ft³
